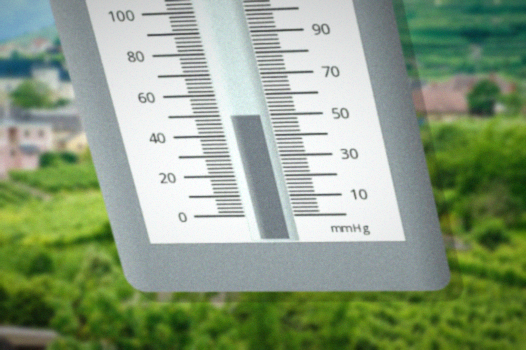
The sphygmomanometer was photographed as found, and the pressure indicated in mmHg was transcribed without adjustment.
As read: 50 mmHg
